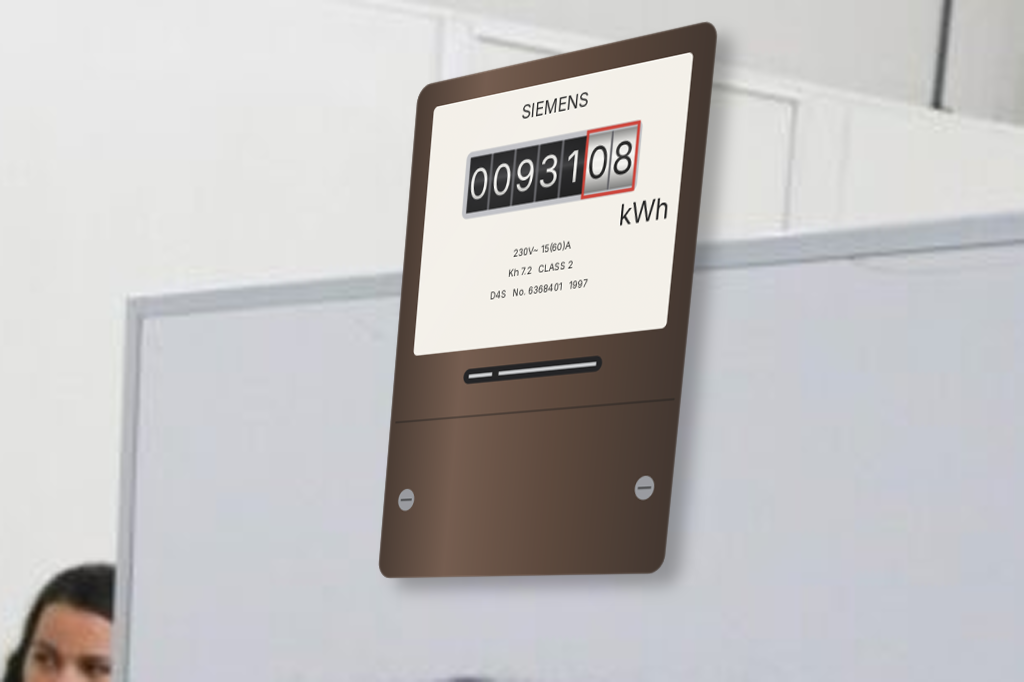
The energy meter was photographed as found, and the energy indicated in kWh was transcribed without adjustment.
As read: 931.08 kWh
